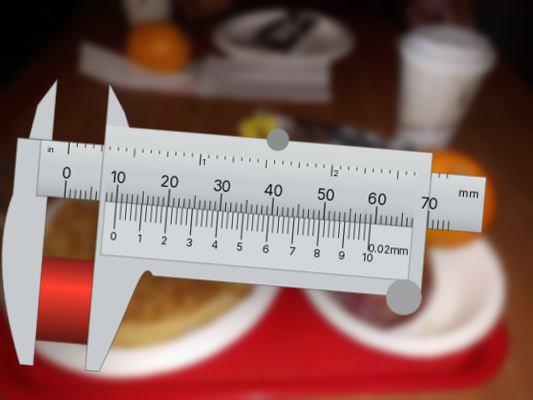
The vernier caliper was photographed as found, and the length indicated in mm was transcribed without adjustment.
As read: 10.0 mm
